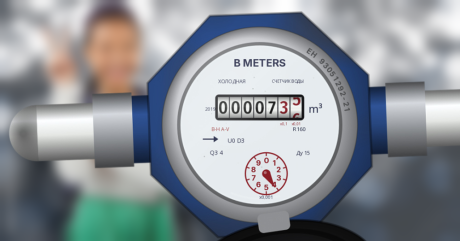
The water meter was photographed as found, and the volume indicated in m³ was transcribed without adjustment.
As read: 7.354 m³
